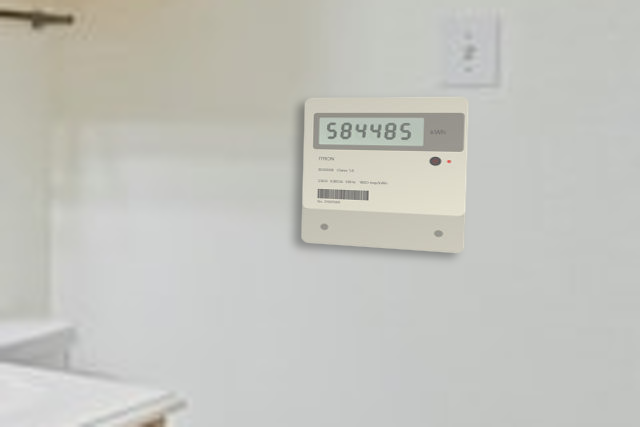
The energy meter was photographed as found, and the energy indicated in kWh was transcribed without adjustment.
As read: 584485 kWh
